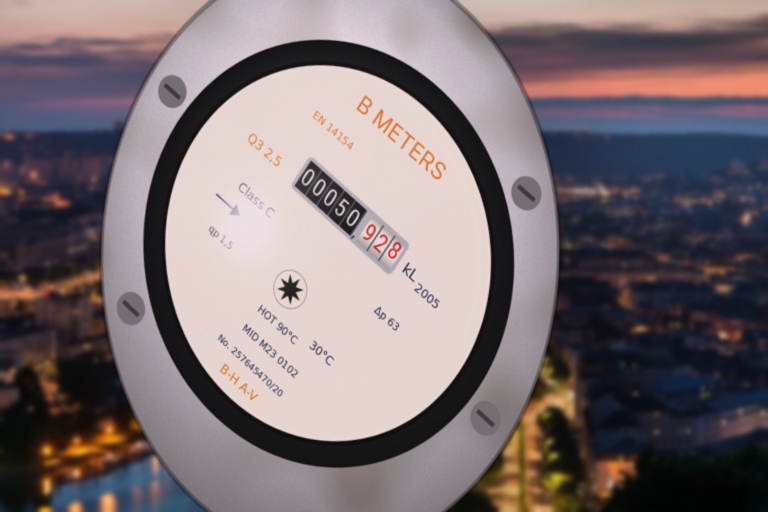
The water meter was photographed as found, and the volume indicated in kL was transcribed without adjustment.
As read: 50.928 kL
